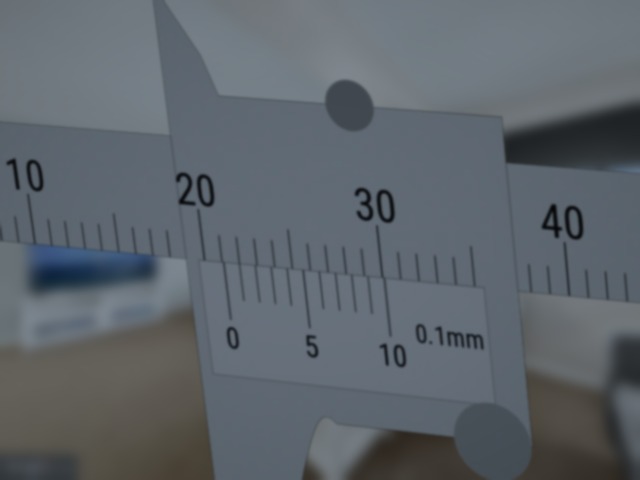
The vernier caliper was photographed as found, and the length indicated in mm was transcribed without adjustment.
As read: 21.1 mm
